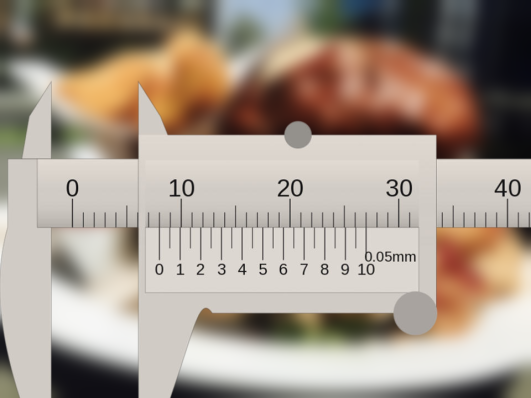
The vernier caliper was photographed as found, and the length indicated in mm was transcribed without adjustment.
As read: 8.0 mm
